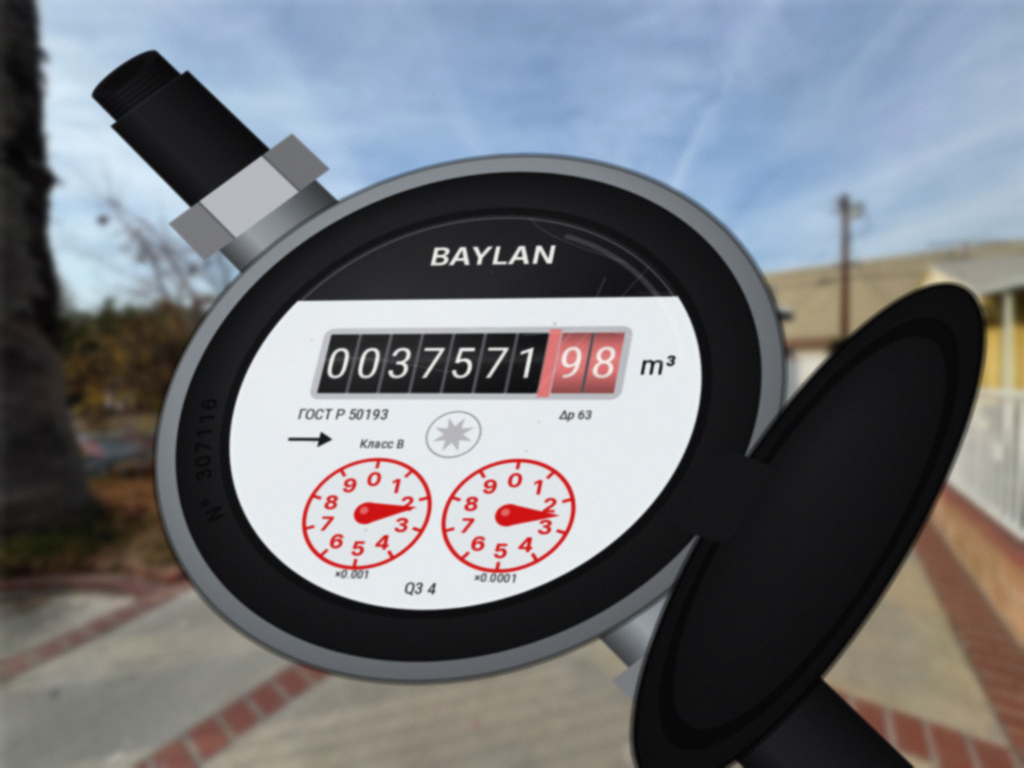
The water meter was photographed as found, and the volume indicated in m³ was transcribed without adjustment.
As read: 37571.9822 m³
